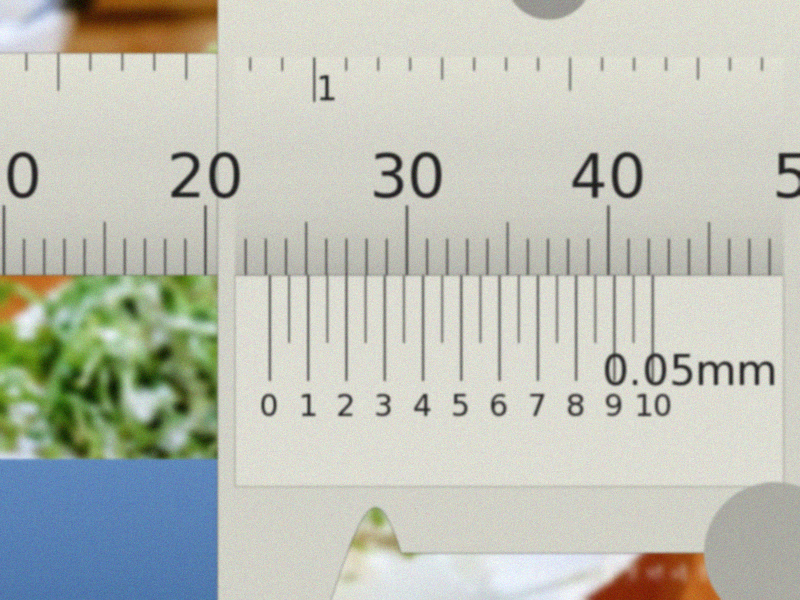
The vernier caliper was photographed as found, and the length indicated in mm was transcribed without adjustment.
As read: 23.2 mm
